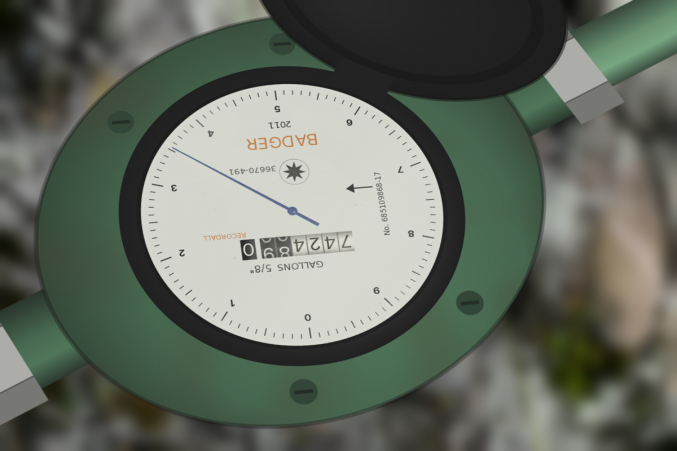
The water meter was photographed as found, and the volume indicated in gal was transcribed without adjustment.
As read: 7424893.5 gal
